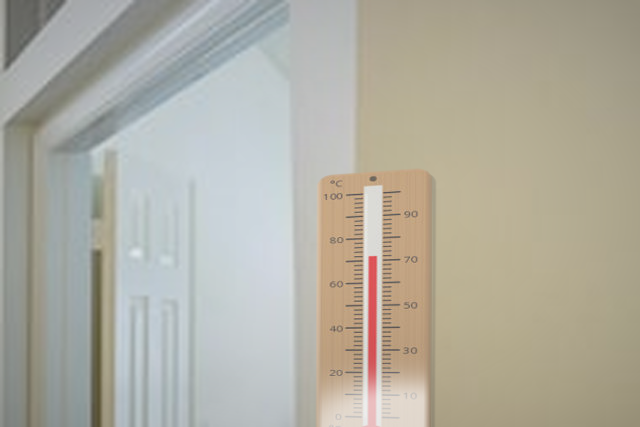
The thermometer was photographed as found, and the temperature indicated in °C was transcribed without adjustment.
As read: 72 °C
